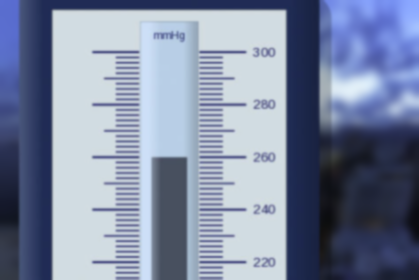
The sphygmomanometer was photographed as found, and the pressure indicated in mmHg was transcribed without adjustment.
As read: 260 mmHg
